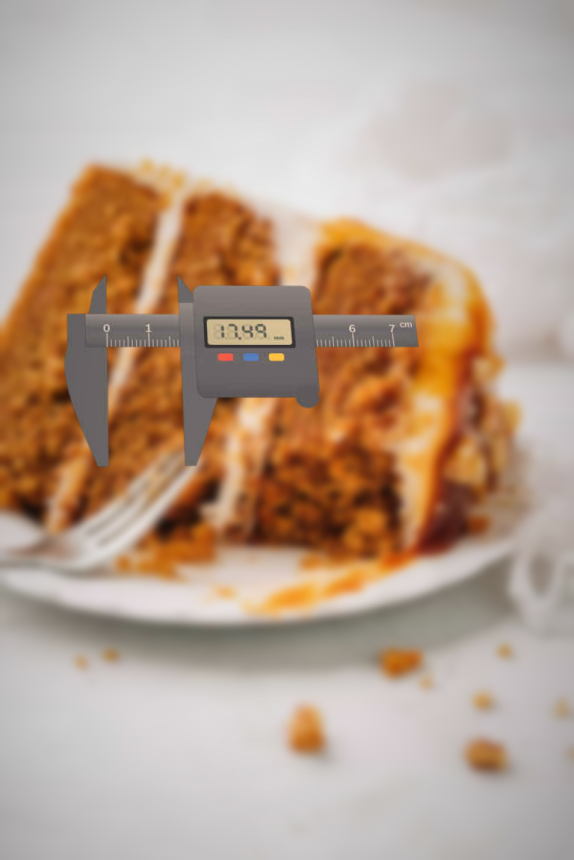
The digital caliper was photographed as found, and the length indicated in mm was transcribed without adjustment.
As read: 17.49 mm
